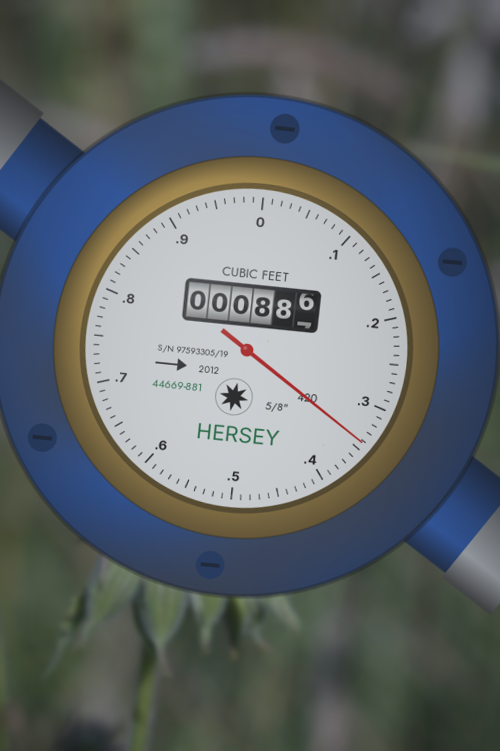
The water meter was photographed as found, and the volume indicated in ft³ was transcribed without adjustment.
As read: 886.34 ft³
